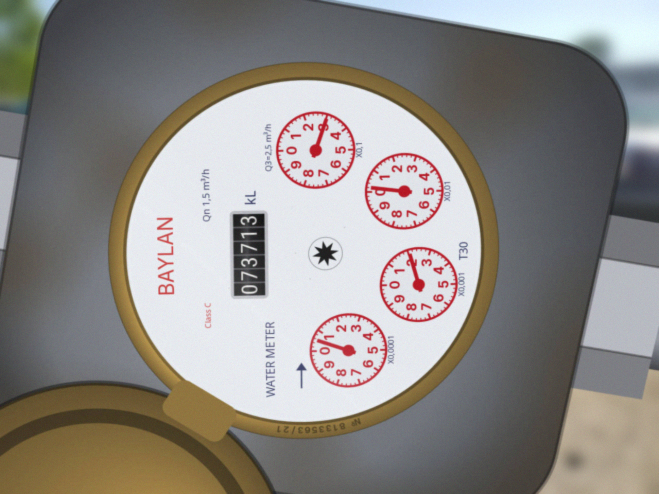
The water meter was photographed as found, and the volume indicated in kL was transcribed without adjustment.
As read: 73713.3020 kL
